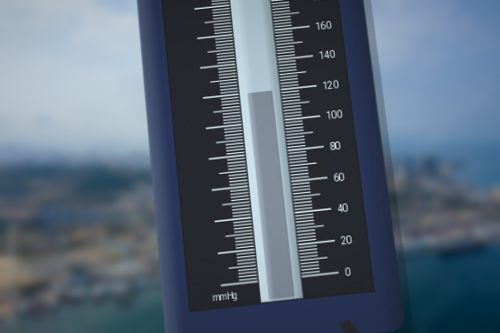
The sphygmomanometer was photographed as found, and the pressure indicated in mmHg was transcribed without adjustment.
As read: 120 mmHg
